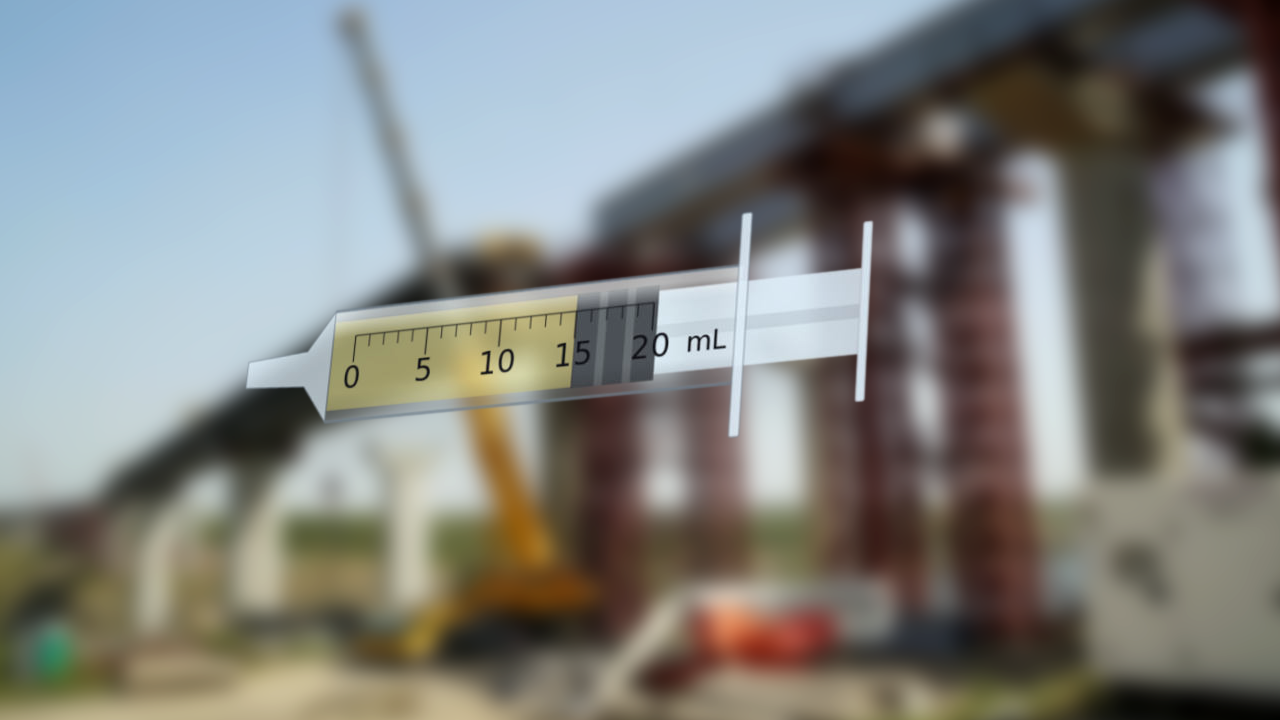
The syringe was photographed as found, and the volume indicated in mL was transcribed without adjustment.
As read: 15 mL
